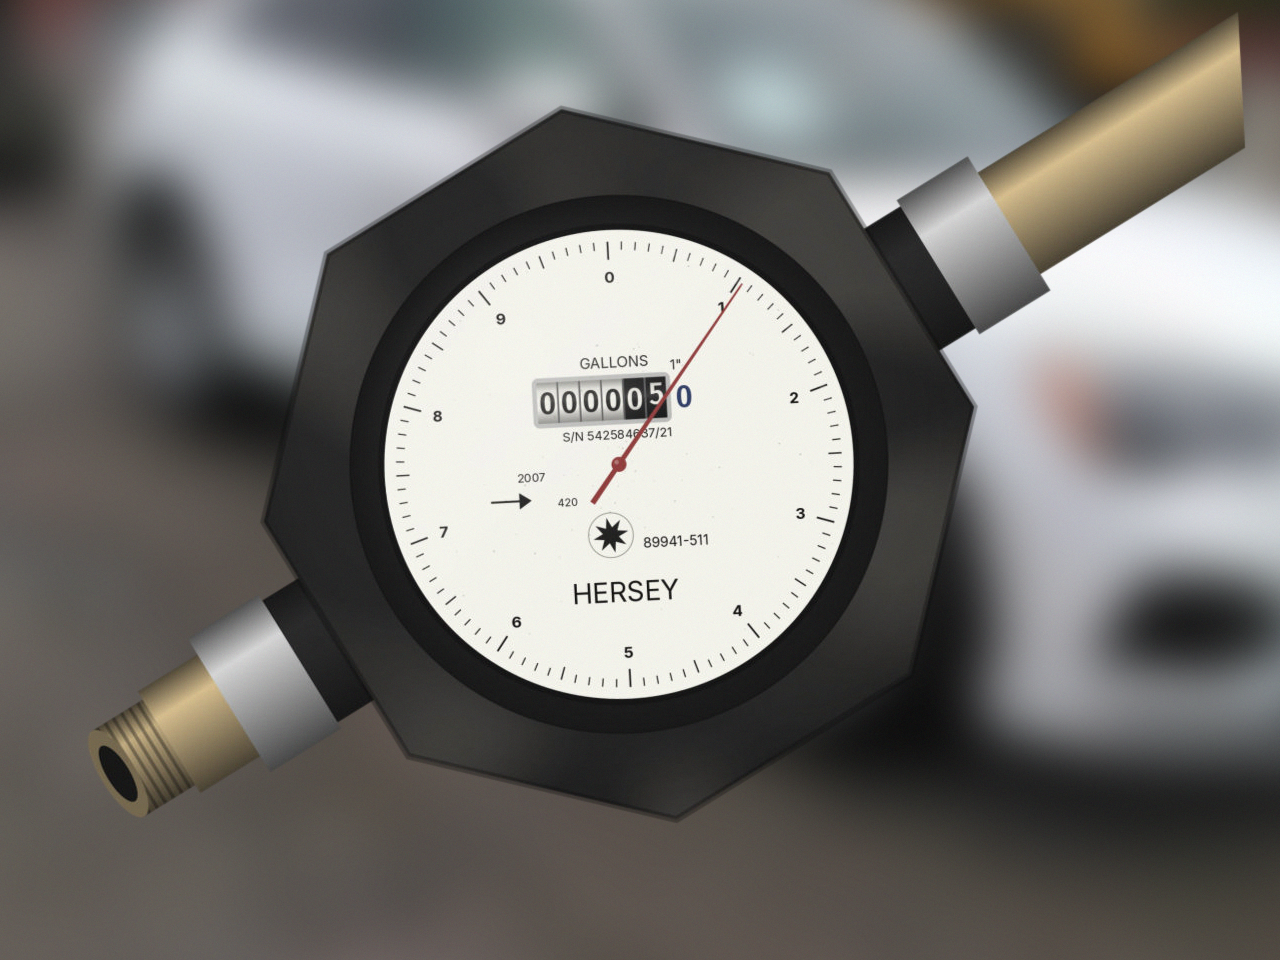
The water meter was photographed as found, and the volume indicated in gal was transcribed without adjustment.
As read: 51.0 gal
